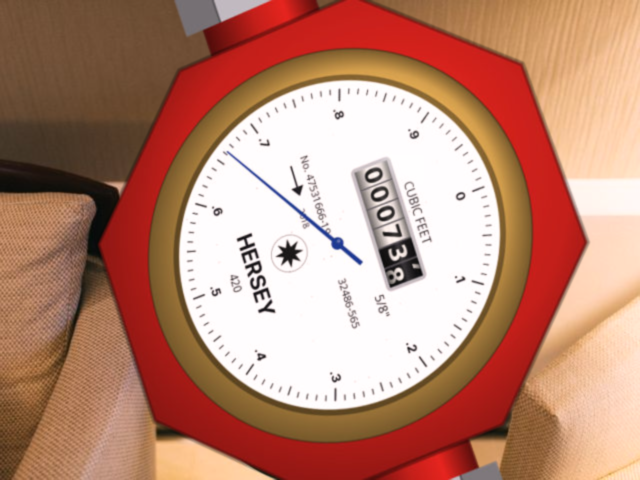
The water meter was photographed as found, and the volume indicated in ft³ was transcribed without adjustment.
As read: 737.66 ft³
